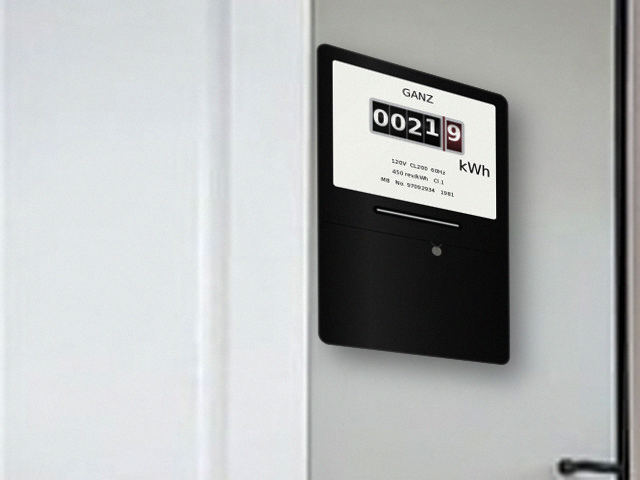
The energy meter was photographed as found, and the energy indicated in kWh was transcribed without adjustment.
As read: 21.9 kWh
